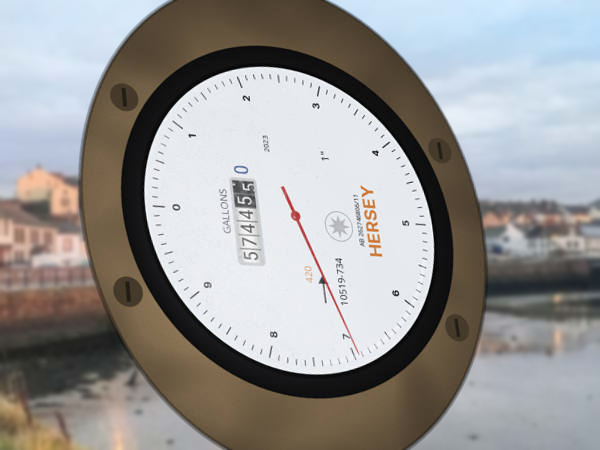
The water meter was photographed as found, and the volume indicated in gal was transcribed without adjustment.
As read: 5744546.9 gal
